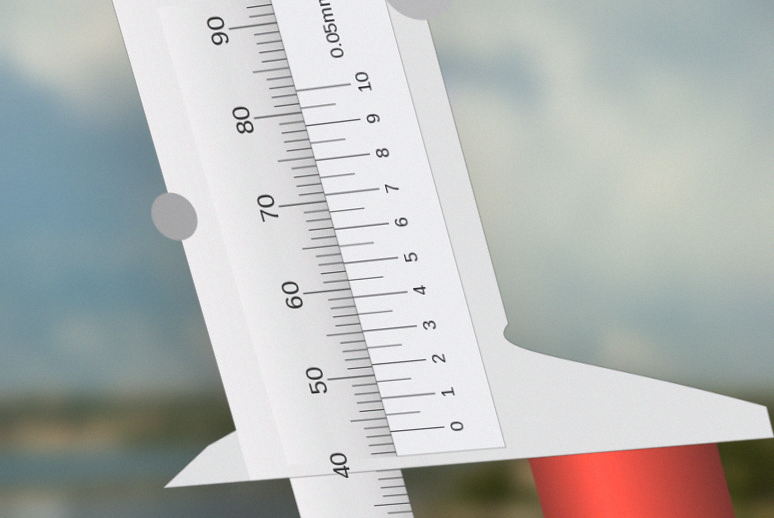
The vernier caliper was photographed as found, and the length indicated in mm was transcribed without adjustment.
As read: 43.4 mm
